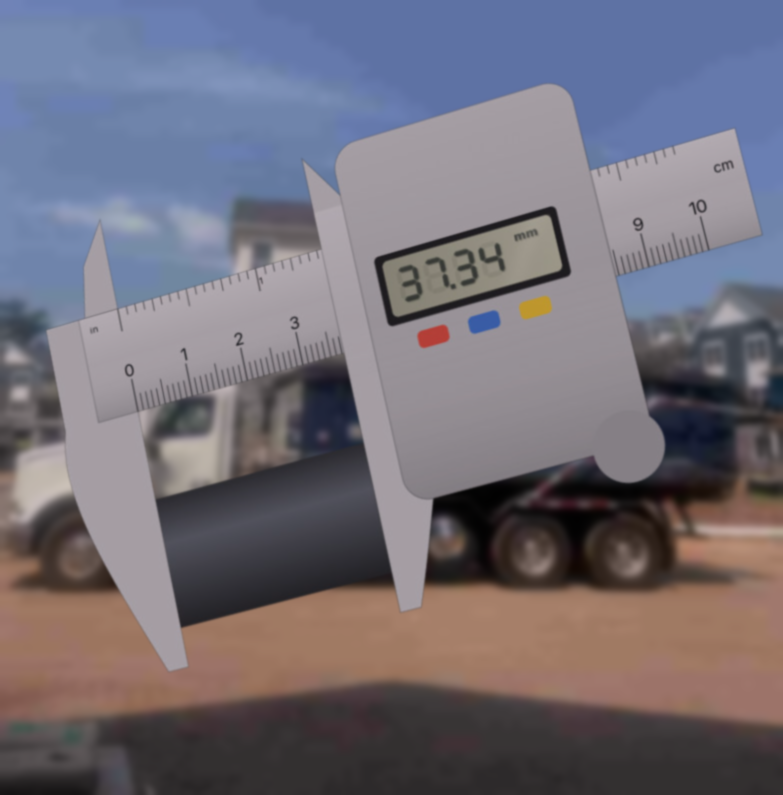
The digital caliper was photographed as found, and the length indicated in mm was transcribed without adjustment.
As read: 37.34 mm
